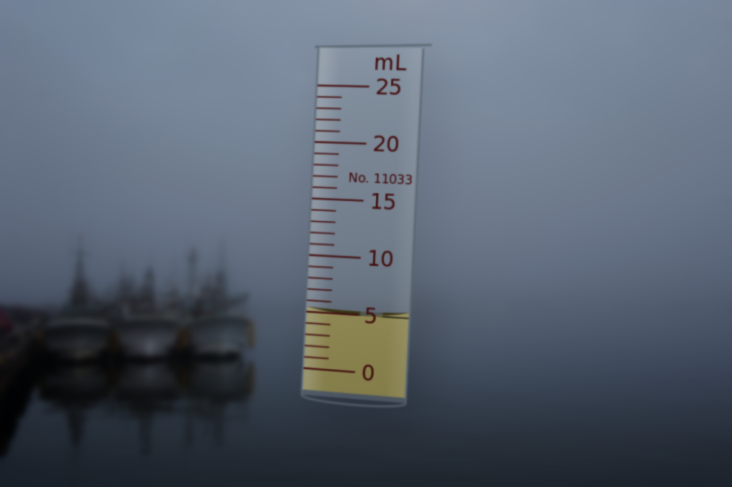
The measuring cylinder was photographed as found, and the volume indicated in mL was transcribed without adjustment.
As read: 5 mL
